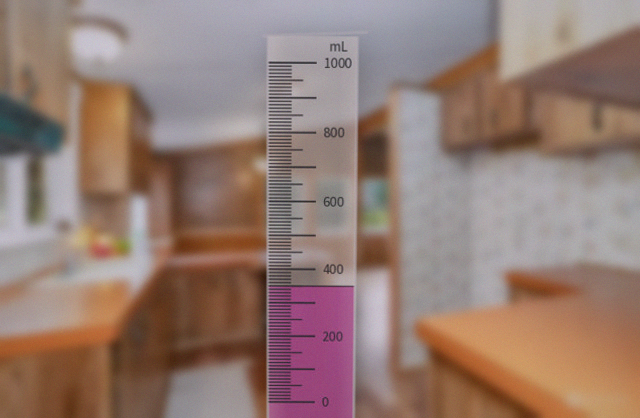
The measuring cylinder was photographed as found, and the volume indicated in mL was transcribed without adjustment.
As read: 350 mL
